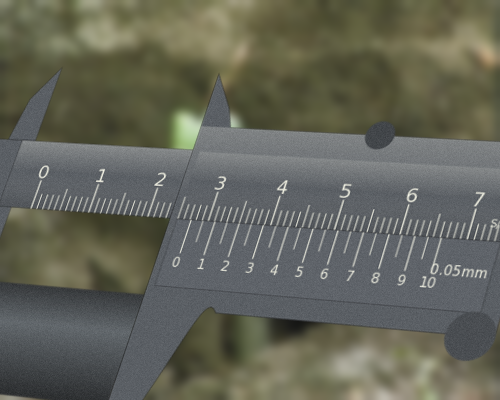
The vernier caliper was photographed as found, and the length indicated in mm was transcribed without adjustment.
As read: 27.2 mm
